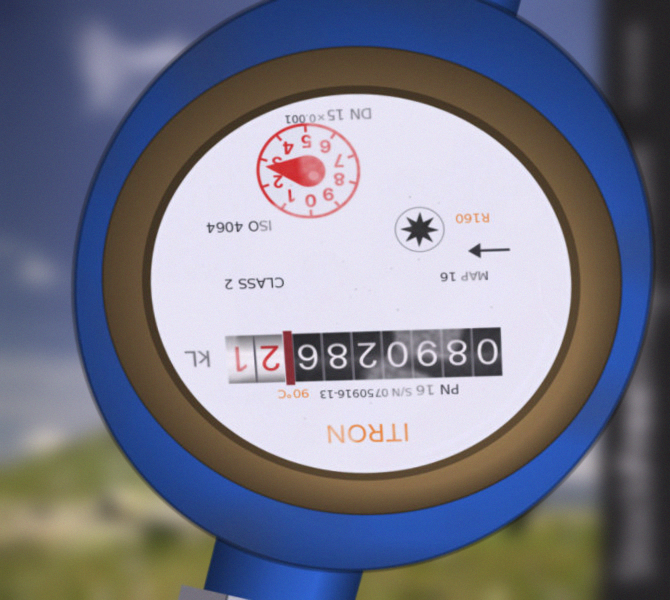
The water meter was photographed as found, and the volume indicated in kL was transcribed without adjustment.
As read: 890286.212 kL
